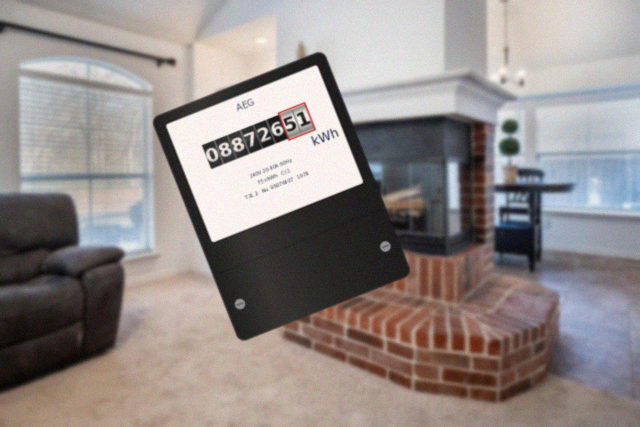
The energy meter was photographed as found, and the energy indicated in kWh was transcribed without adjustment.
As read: 88726.51 kWh
